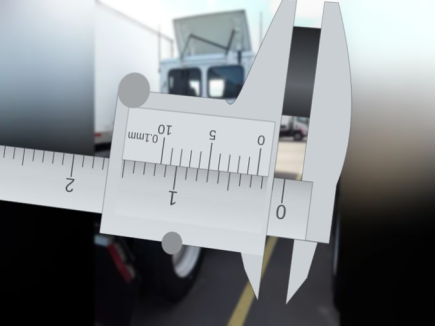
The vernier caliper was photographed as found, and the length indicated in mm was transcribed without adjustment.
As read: 2.5 mm
